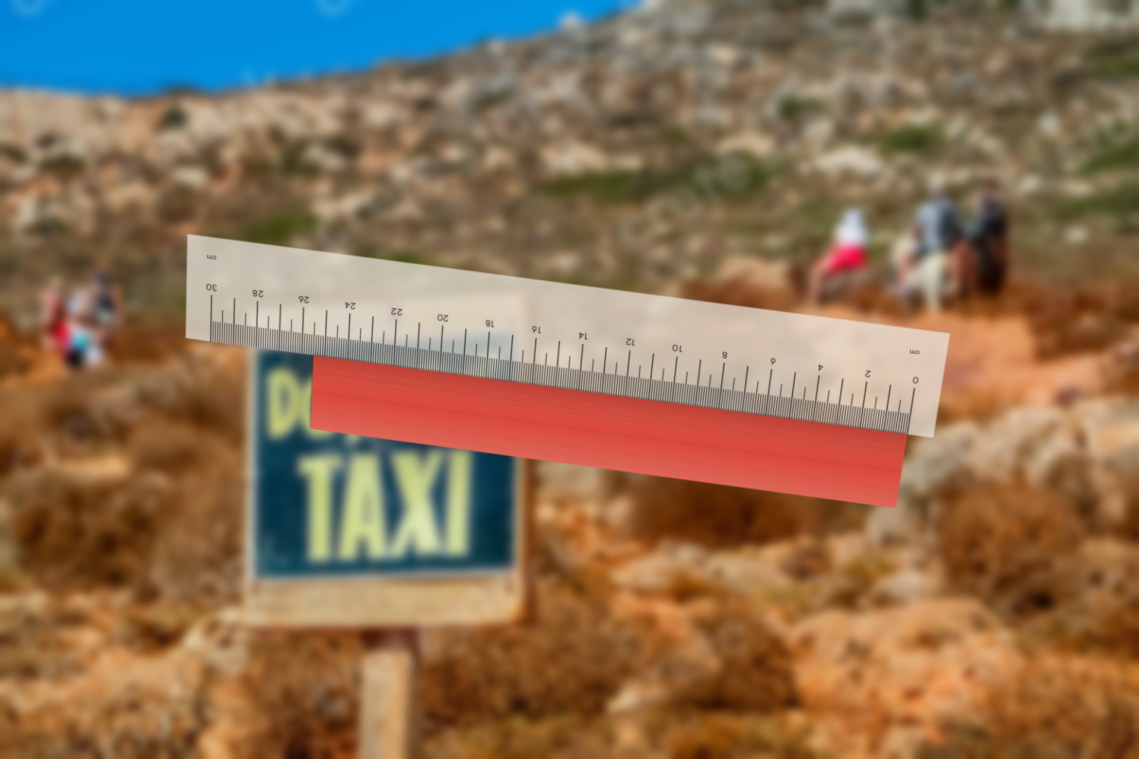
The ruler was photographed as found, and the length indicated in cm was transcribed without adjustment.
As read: 25.5 cm
